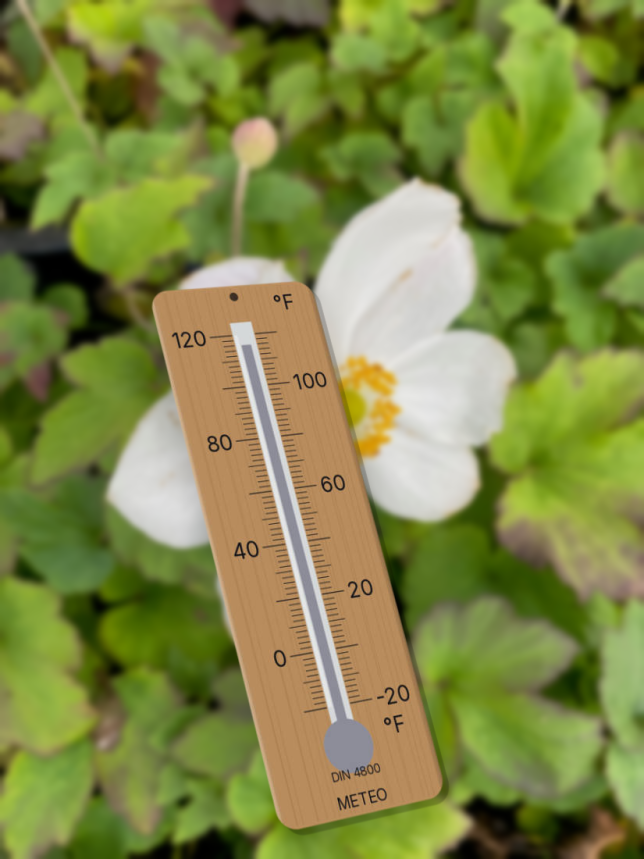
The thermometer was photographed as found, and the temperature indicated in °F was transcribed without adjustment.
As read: 116 °F
